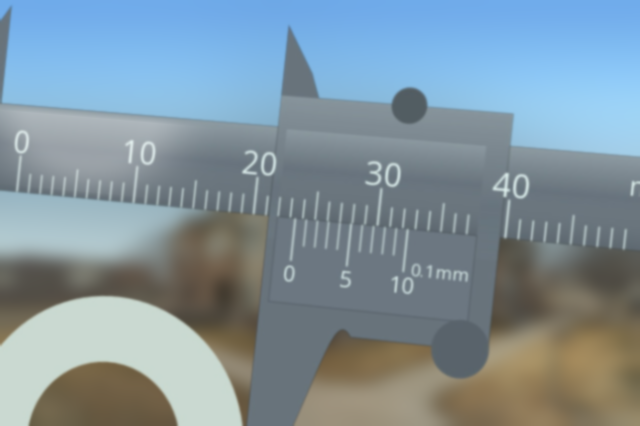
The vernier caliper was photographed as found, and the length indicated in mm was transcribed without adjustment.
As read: 23.4 mm
